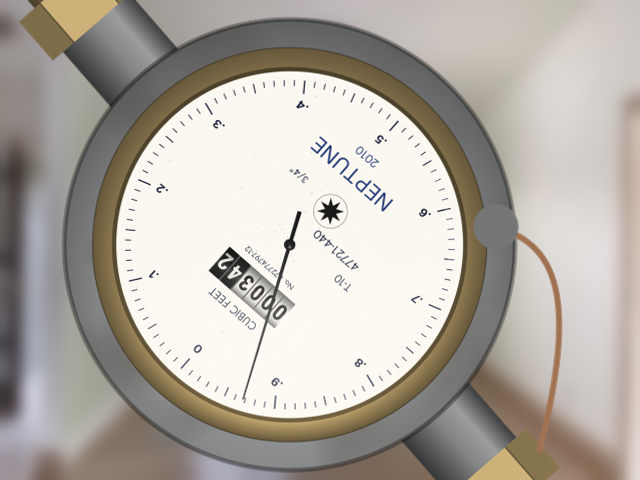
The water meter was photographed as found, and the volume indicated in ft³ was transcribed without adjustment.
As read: 341.93 ft³
